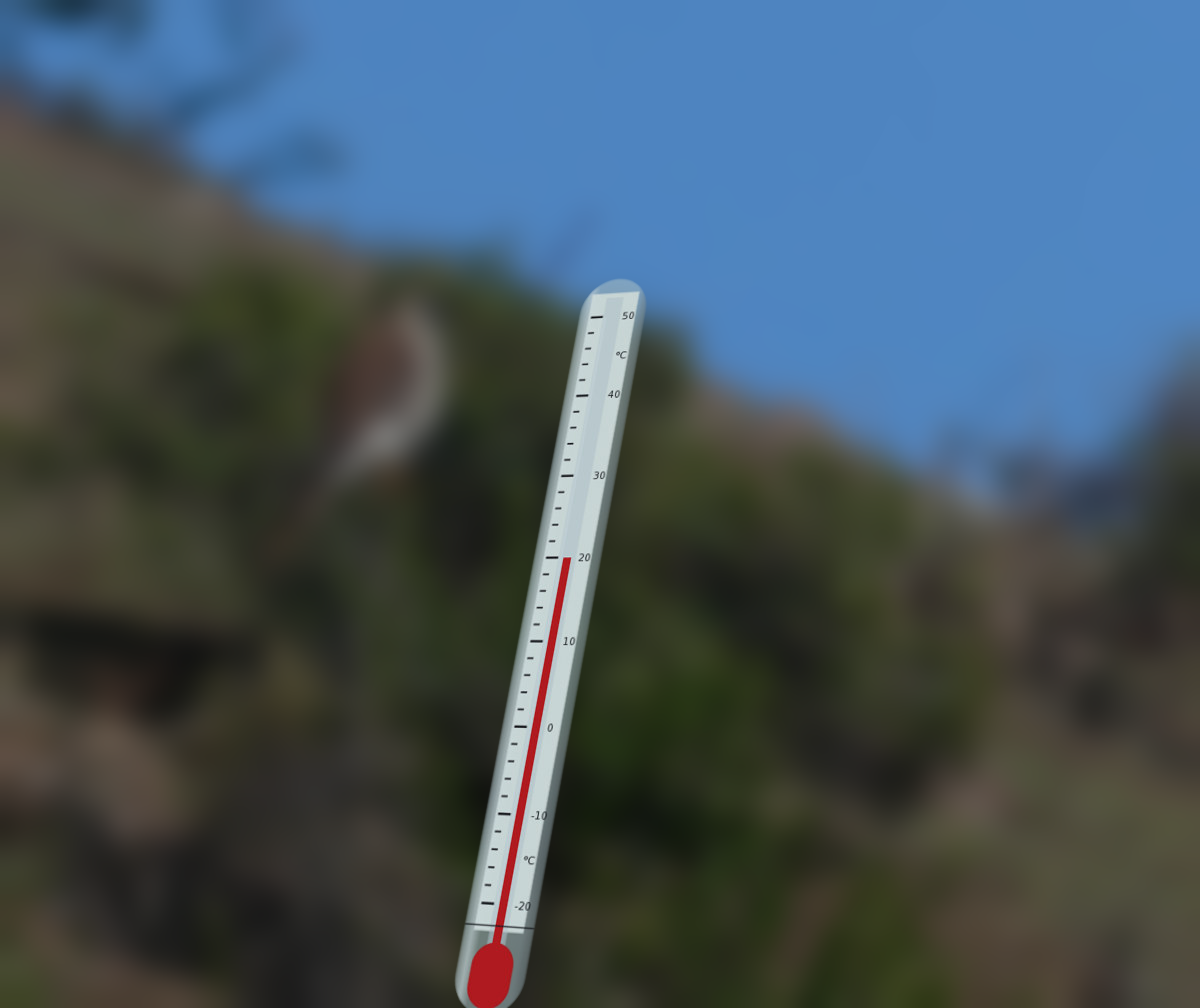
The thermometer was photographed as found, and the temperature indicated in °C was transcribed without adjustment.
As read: 20 °C
